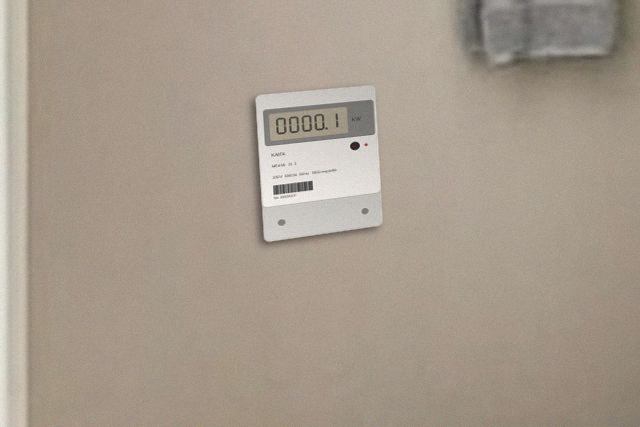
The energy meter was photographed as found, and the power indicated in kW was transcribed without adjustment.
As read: 0.1 kW
